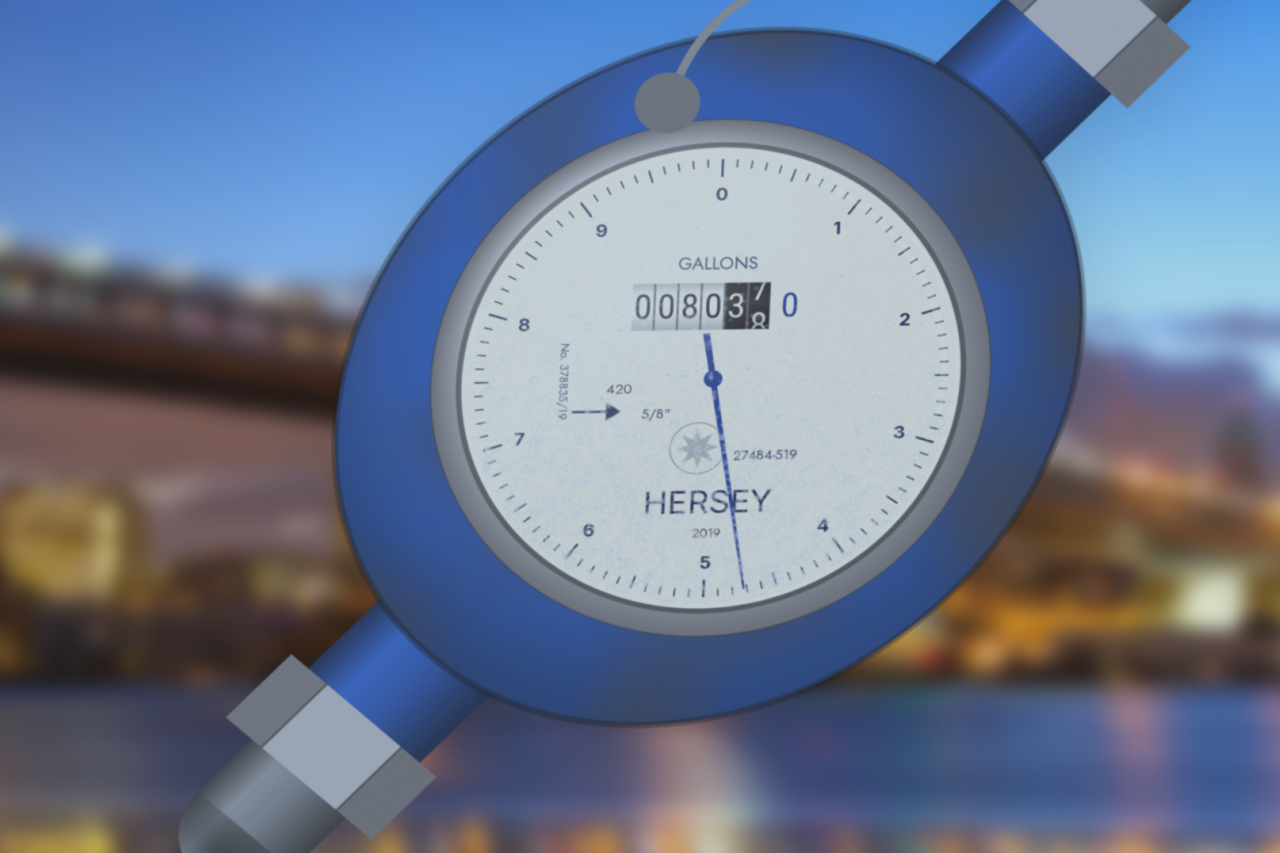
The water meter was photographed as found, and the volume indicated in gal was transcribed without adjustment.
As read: 80374.7 gal
